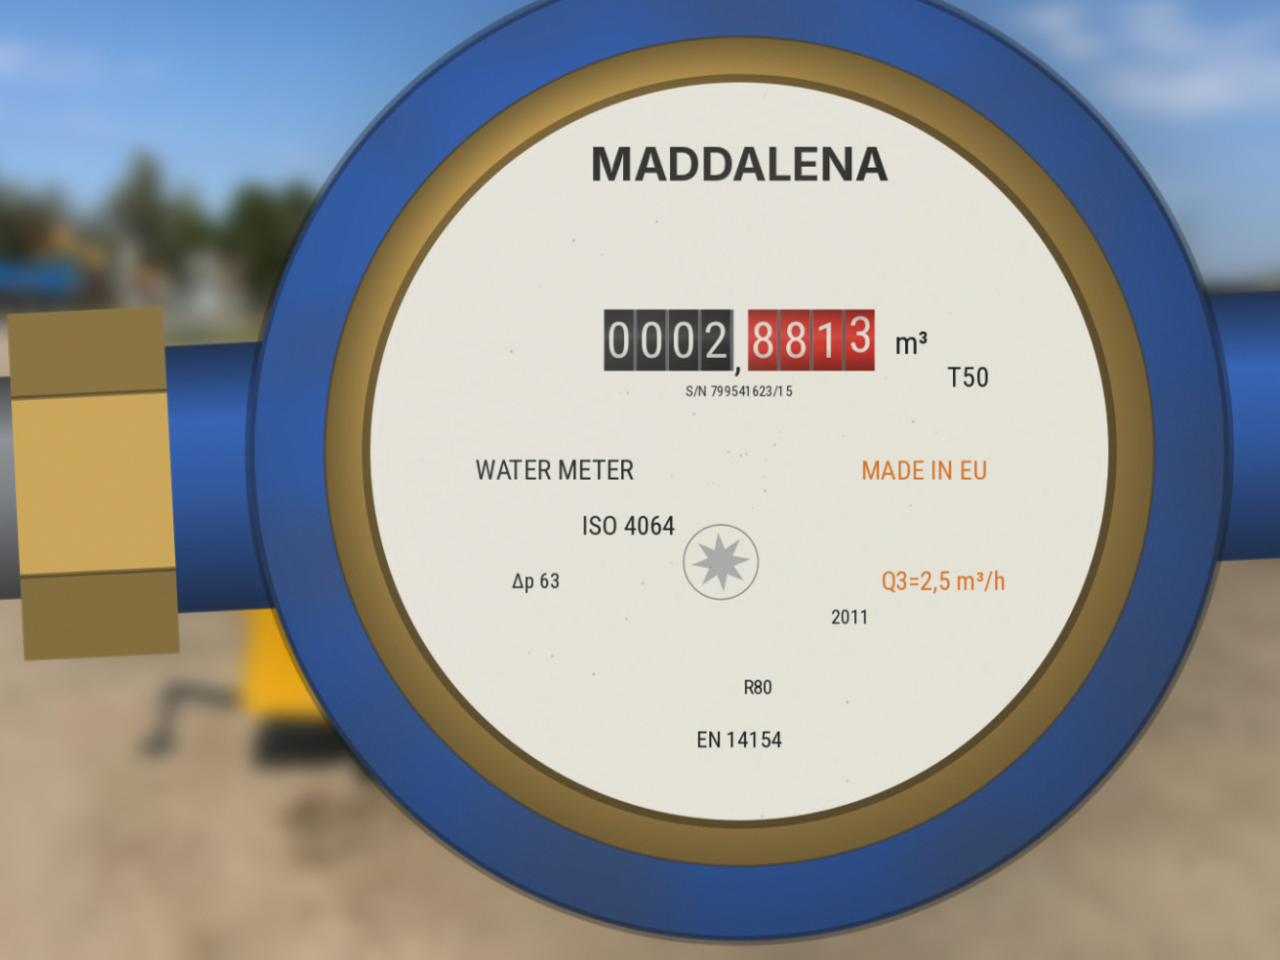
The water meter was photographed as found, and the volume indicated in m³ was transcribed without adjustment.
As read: 2.8813 m³
